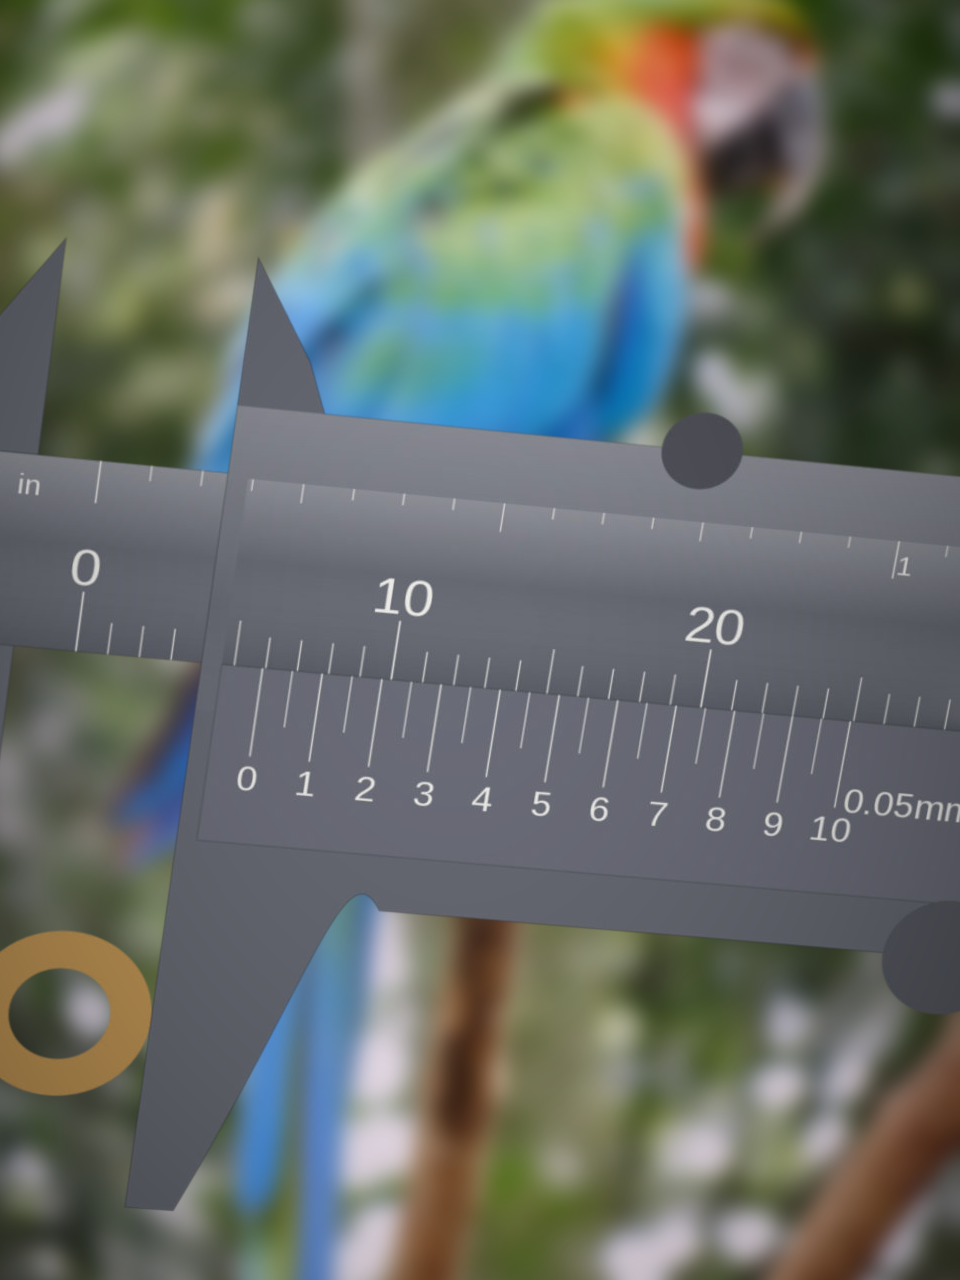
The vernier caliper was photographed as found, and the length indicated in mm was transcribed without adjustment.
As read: 5.90 mm
